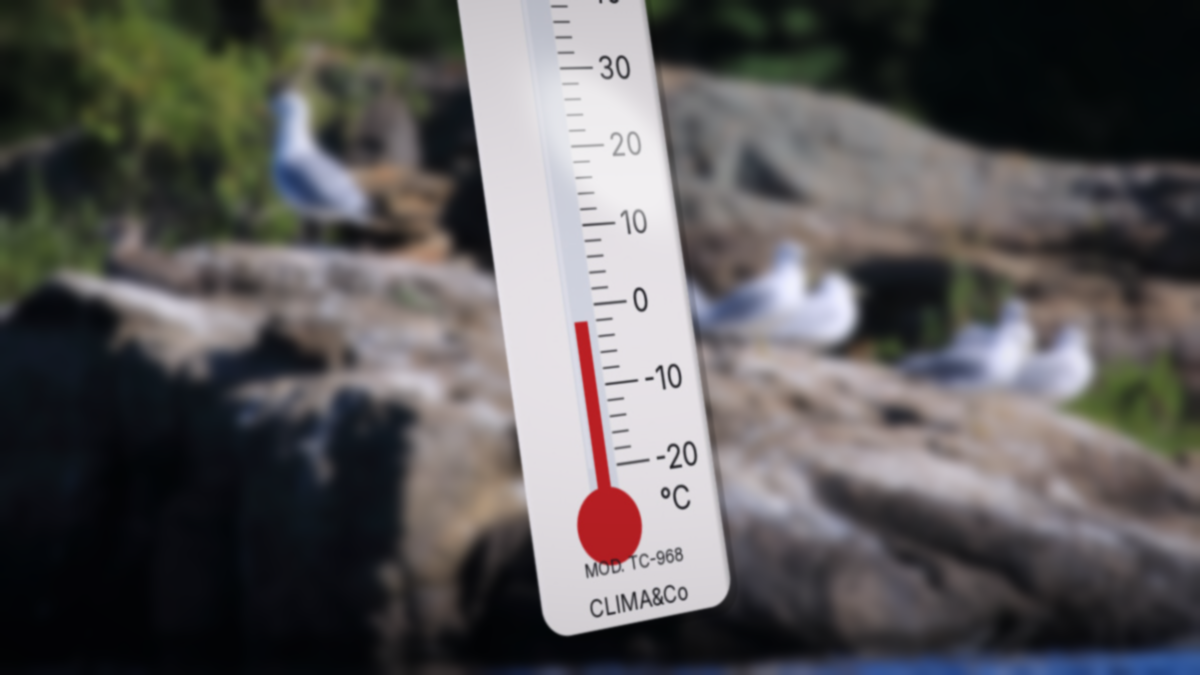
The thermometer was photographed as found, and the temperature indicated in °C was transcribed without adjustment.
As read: -2 °C
